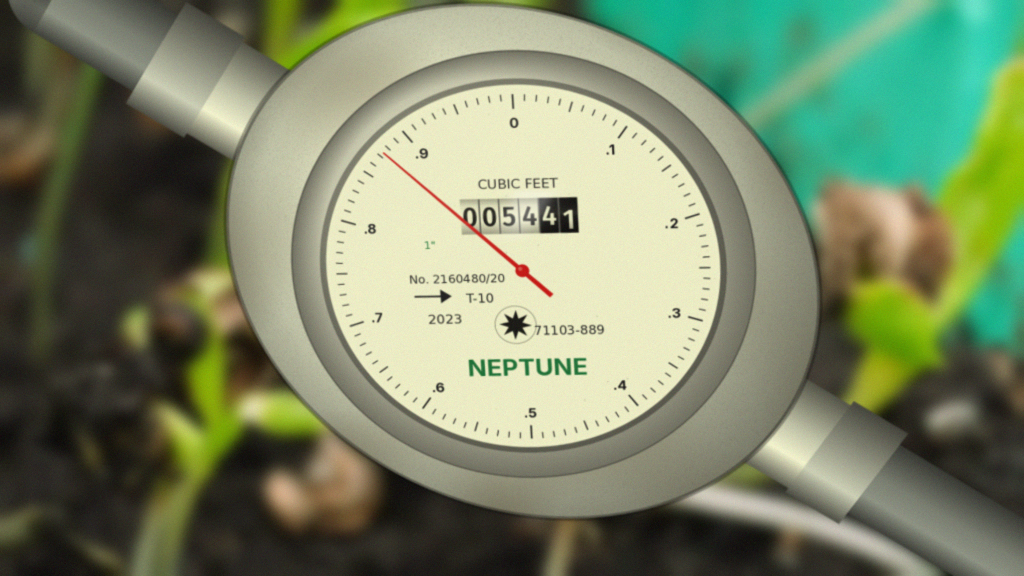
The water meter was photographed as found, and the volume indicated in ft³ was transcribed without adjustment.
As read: 5440.87 ft³
